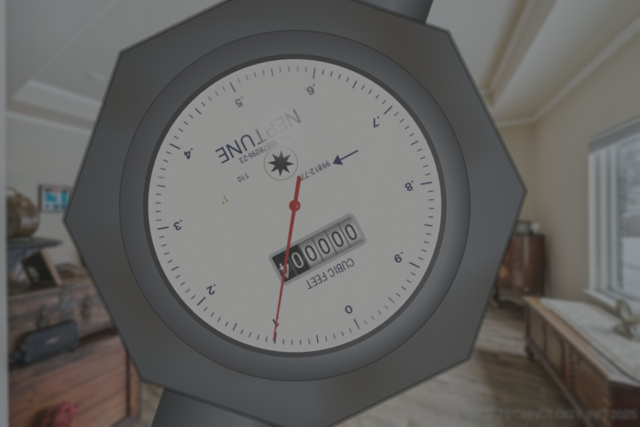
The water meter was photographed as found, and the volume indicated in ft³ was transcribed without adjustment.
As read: 4.10 ft³
